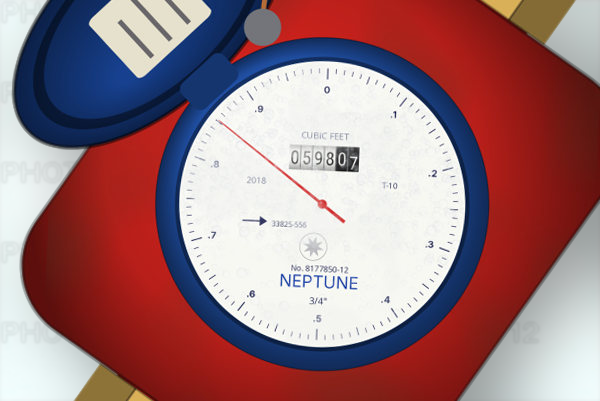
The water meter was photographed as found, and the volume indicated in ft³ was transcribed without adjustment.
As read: 59806.85 ft³
